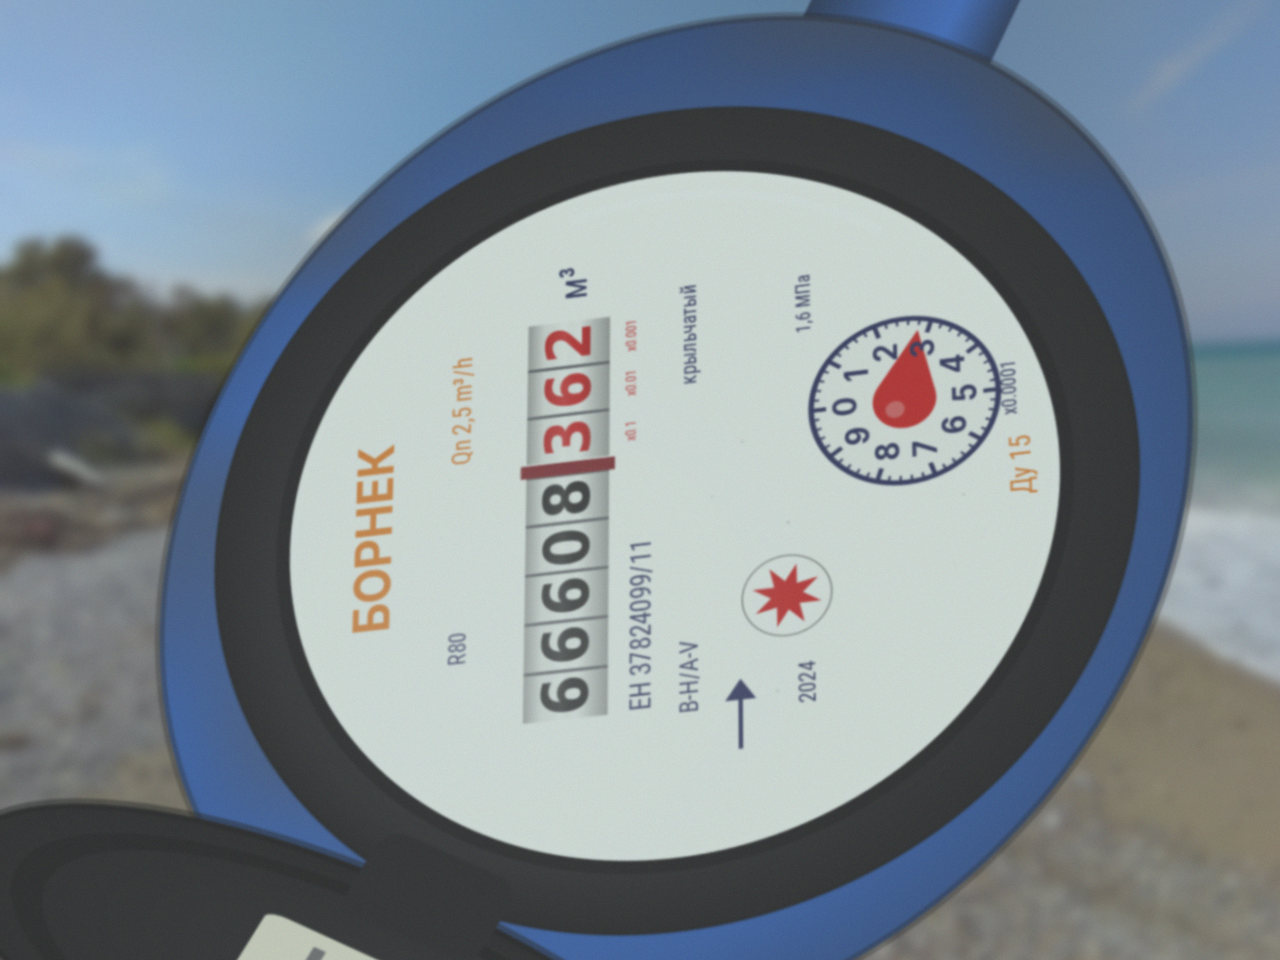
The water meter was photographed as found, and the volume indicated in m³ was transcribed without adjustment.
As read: 66608.3622 m³
